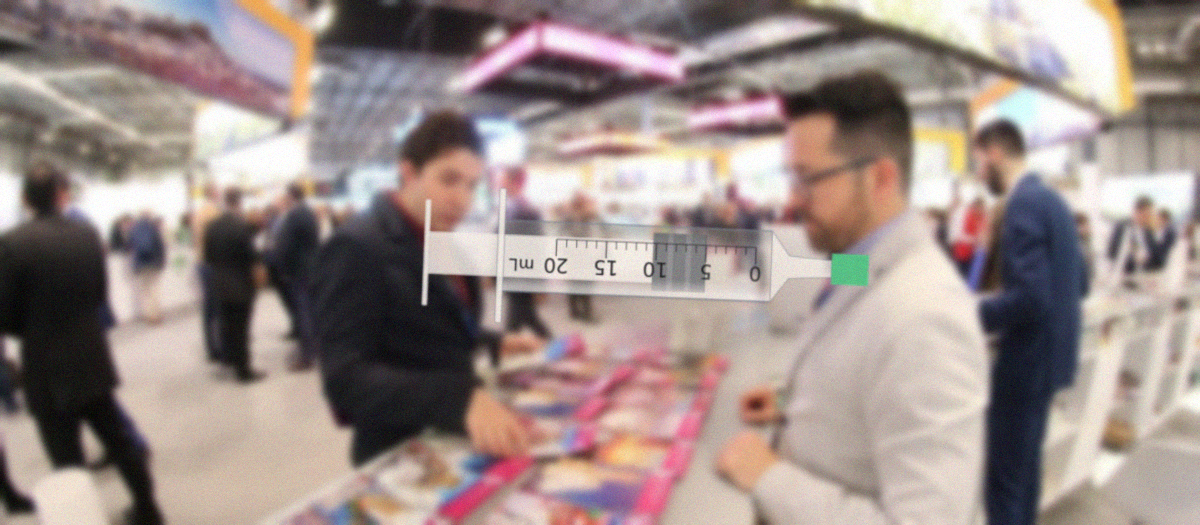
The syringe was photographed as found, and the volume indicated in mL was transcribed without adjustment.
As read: 5 mL
